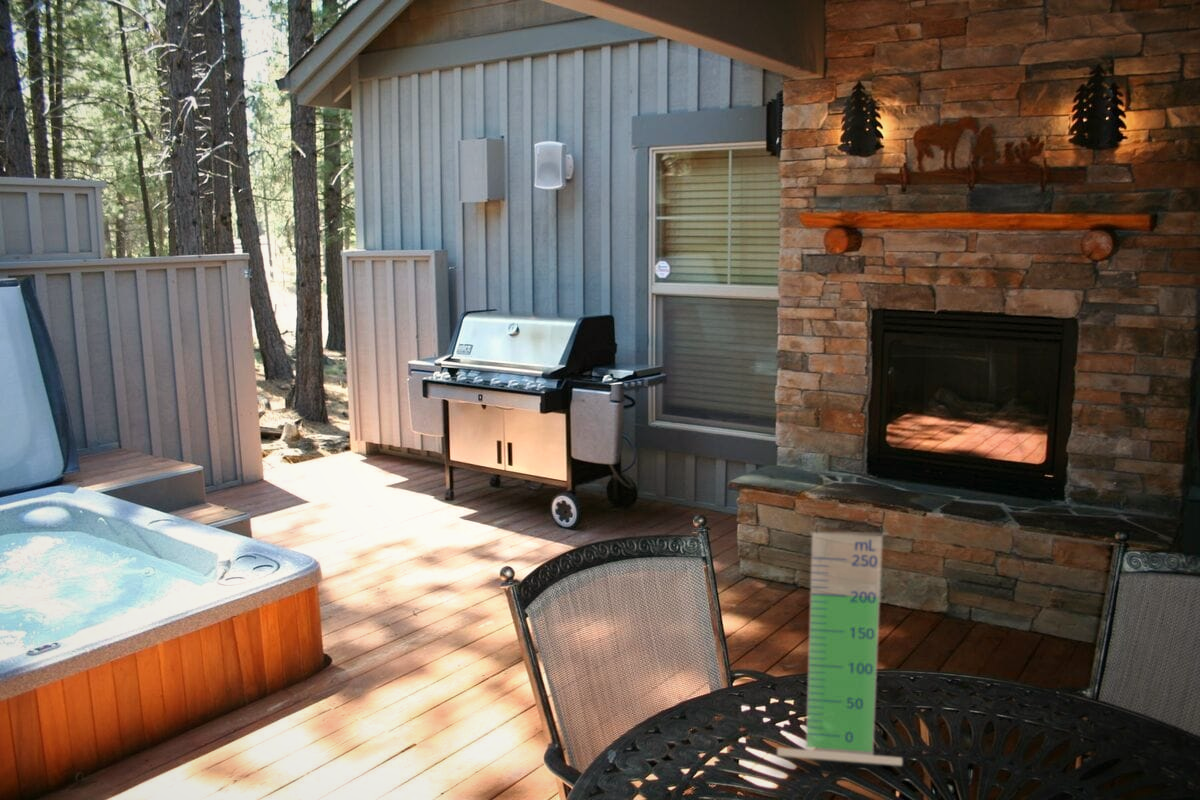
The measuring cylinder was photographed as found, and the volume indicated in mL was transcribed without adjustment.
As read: 200 mL
